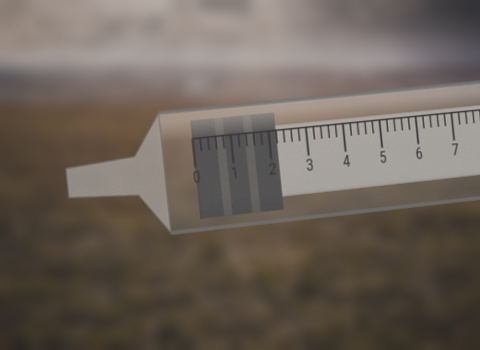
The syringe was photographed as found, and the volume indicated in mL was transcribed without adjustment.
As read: 0 mL
